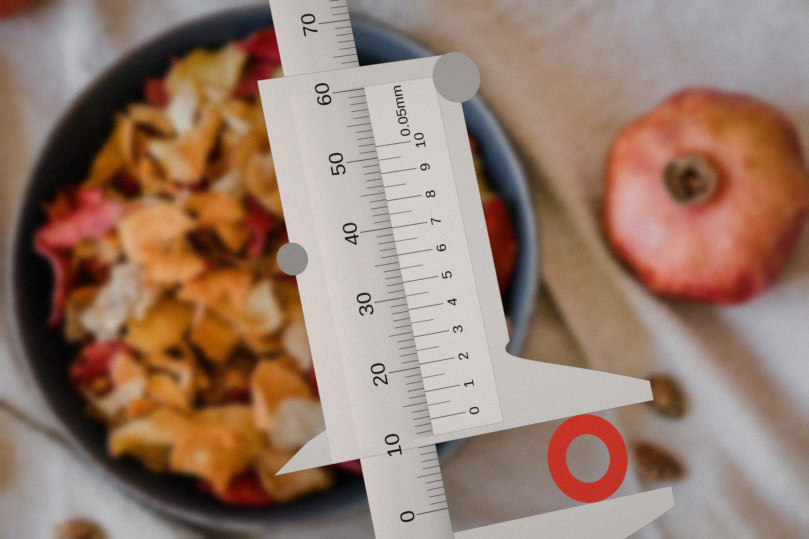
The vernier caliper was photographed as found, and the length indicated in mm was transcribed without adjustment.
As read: 12.6 mm
